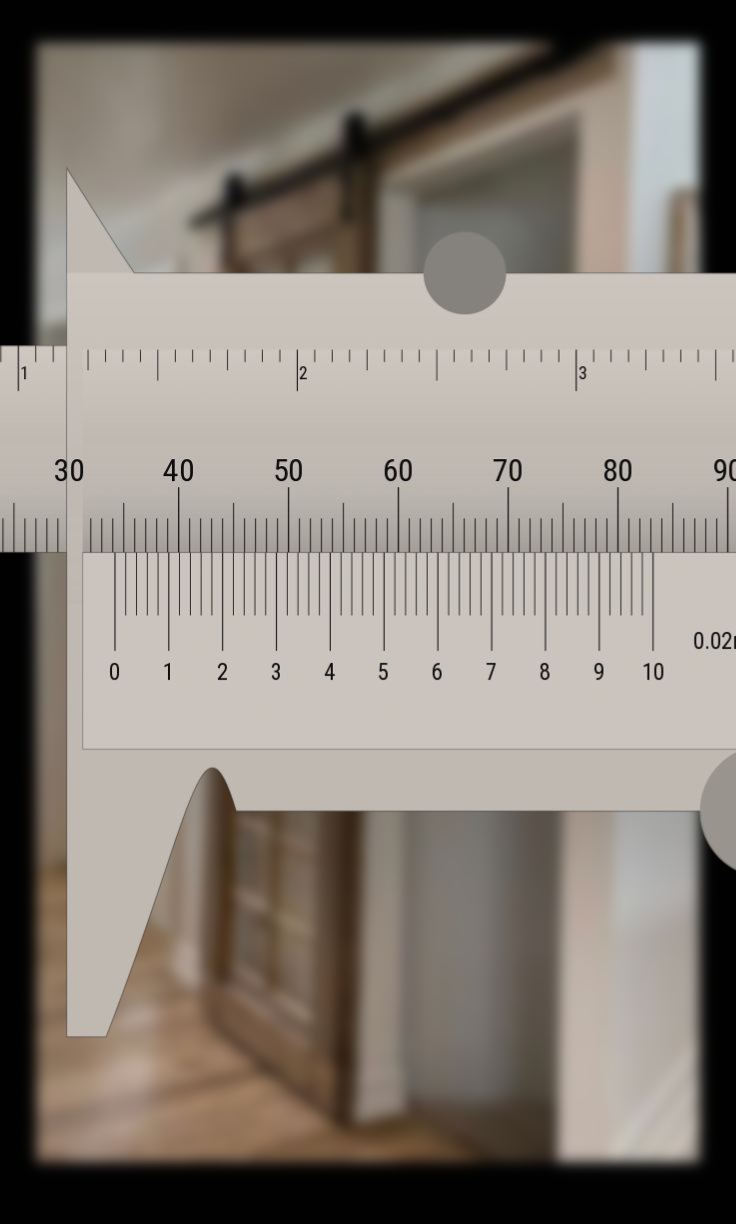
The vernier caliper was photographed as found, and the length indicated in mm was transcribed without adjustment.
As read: 34.2 mm
